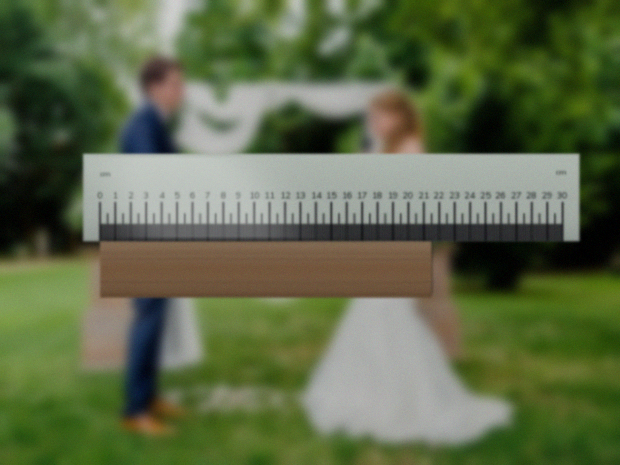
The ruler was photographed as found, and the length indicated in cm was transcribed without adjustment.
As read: 21.5 cm
